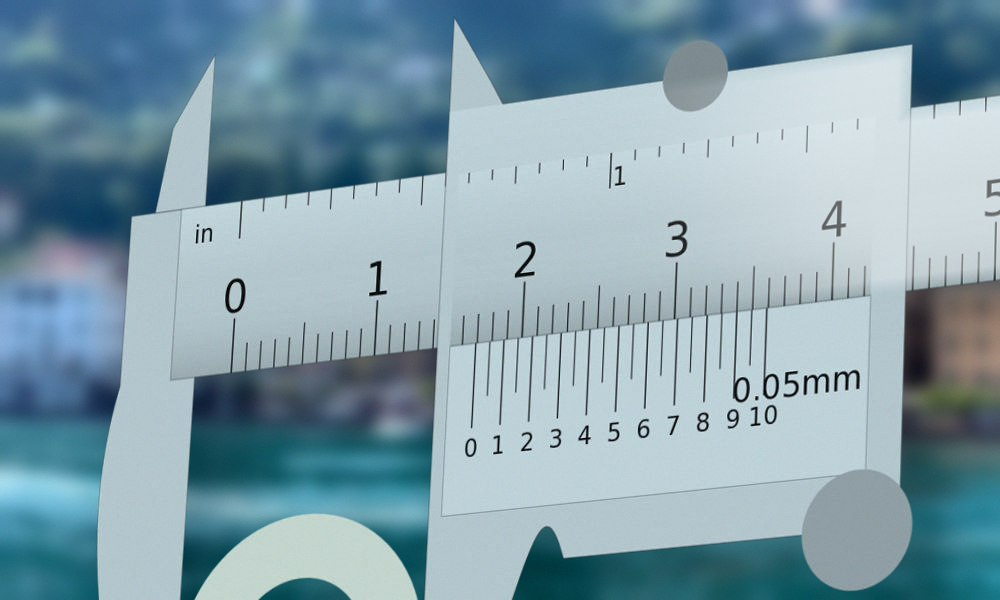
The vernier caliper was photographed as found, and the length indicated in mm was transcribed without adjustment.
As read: 16.9 mm
